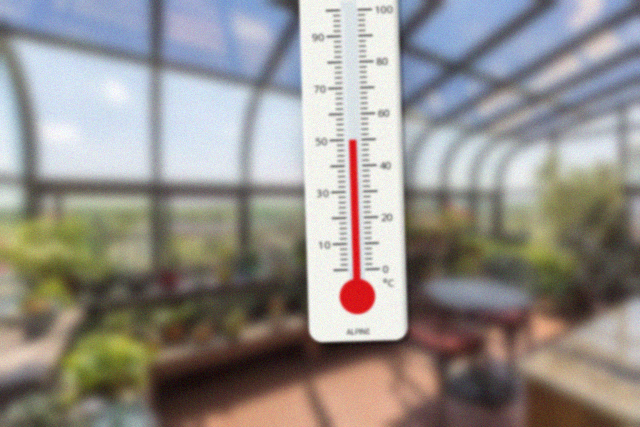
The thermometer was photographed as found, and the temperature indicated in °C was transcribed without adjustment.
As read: 50 °C
